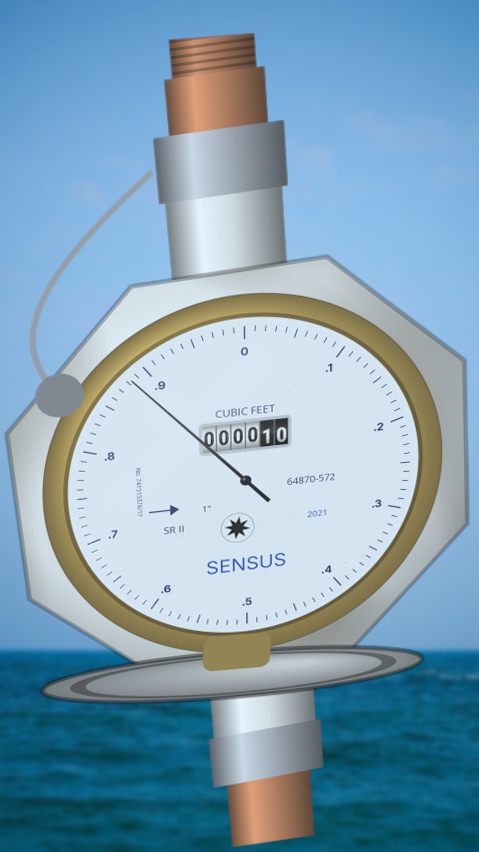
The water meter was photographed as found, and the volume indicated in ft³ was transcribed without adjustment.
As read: 9.88 ft³
